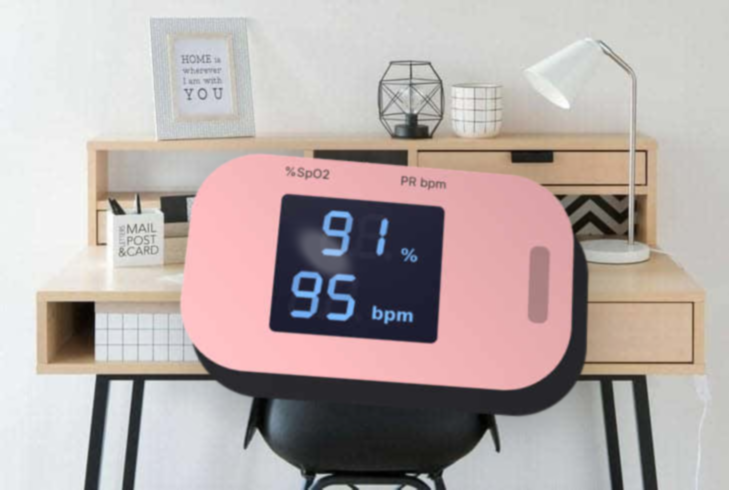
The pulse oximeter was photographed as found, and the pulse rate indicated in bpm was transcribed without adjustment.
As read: 95 bpm
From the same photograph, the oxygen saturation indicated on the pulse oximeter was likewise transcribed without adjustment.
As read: 91 %
